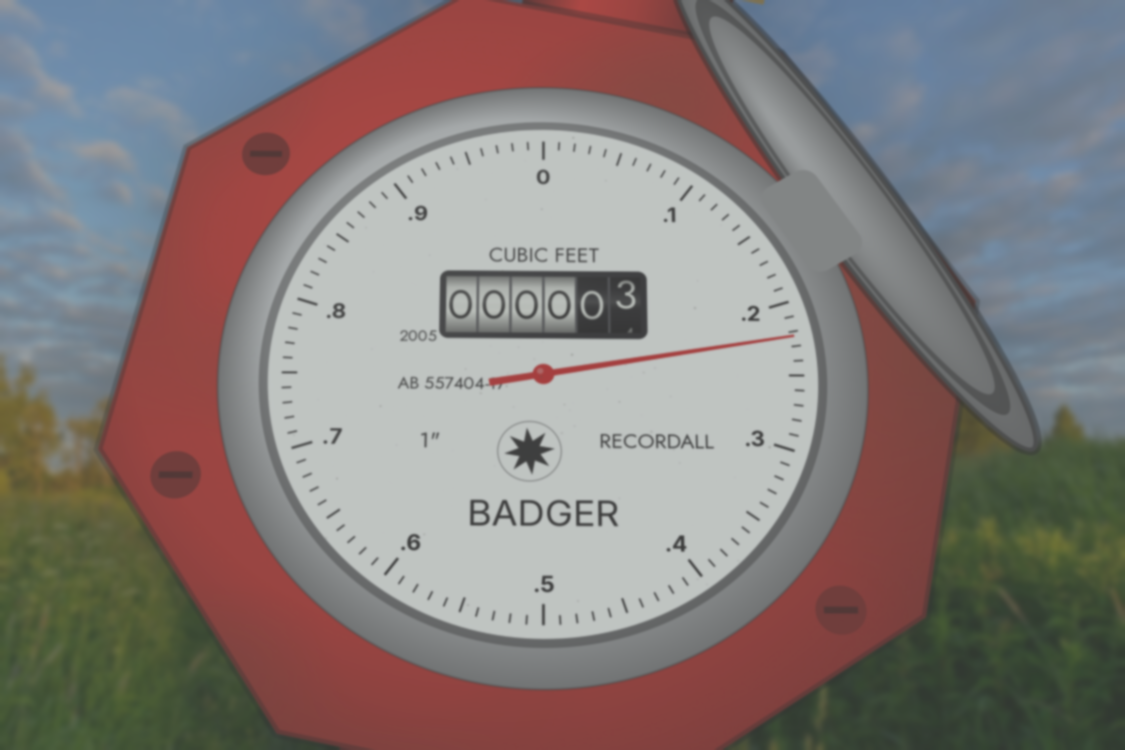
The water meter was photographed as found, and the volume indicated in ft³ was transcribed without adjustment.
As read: 3.22 ft³
